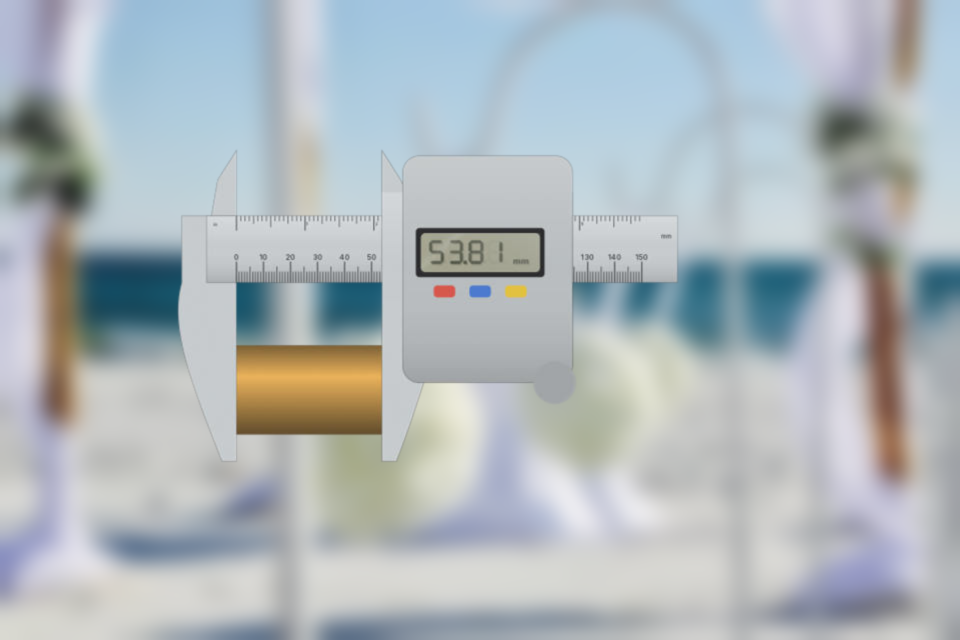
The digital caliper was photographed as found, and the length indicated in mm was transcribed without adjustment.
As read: 53.81 mm
